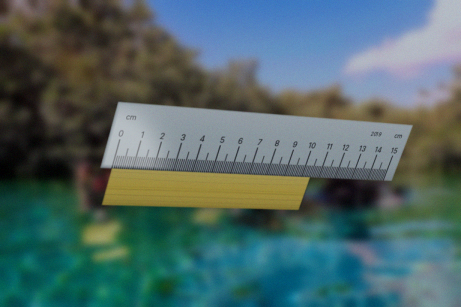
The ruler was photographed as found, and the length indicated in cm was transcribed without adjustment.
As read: 10.5 cm
